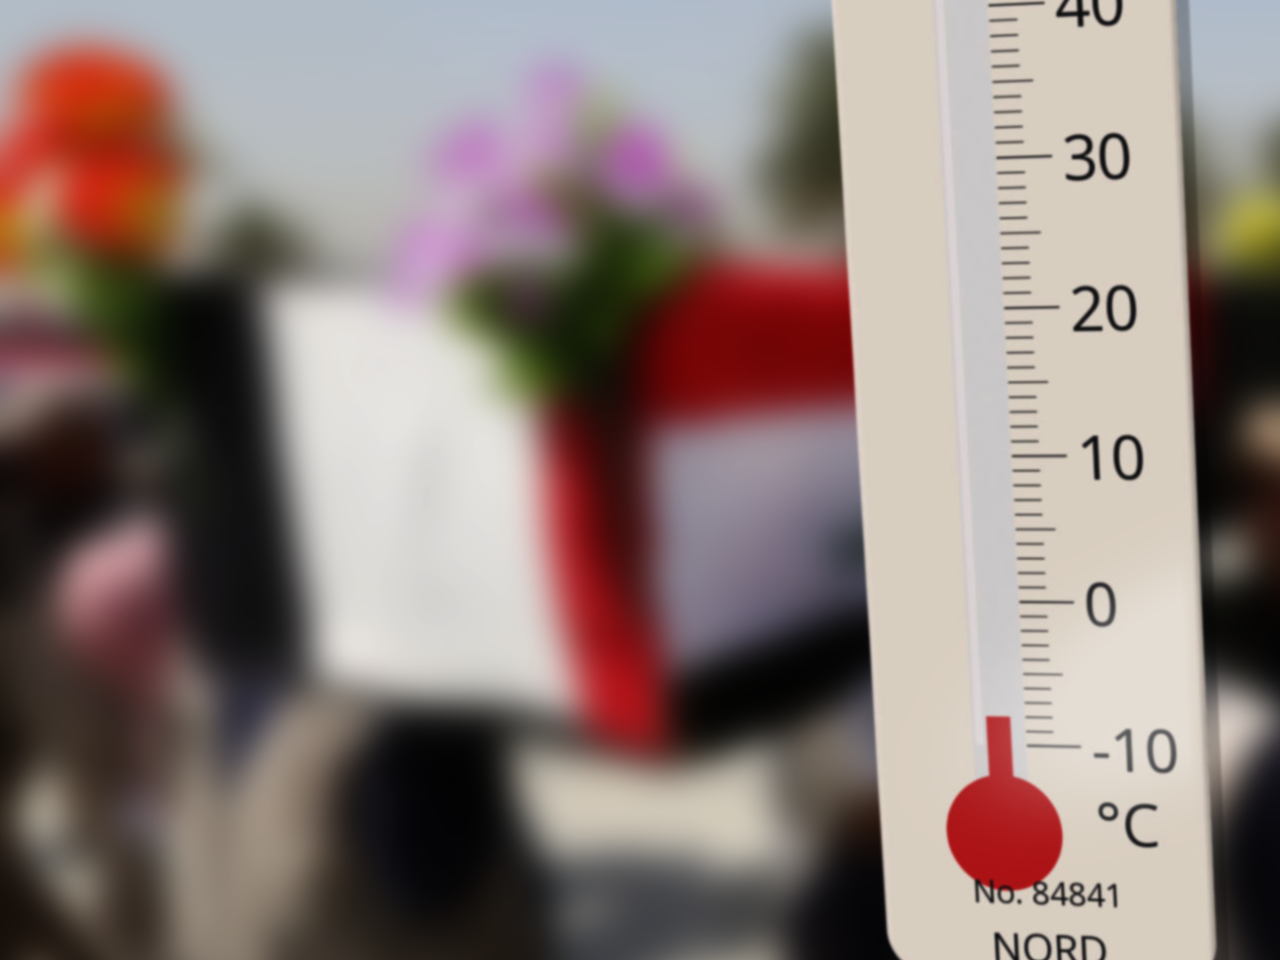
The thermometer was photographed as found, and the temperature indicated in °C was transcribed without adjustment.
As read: -8 °C
